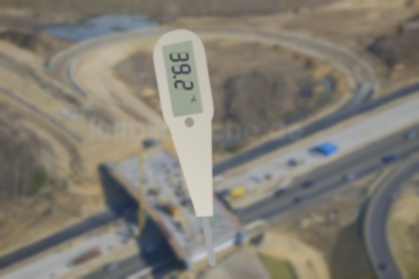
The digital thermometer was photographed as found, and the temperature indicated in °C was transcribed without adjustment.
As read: 39.2 °C
